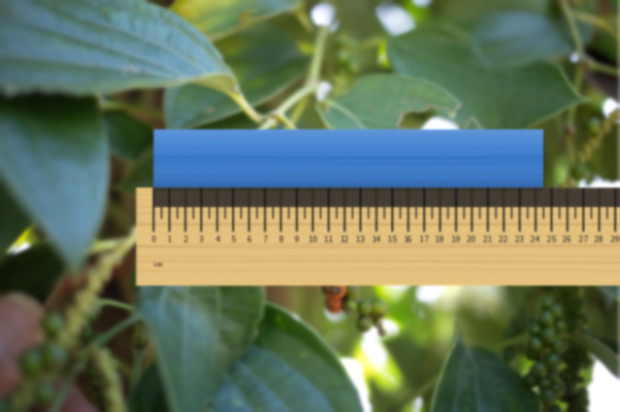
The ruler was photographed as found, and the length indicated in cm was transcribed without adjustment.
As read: 24.5 cm
